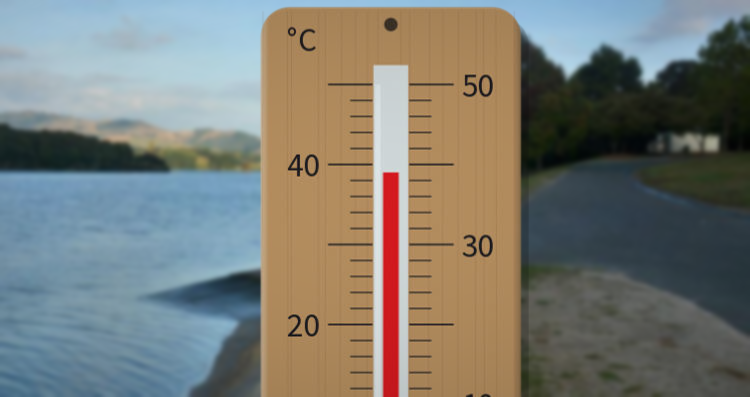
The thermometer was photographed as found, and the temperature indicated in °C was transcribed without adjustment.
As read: 39 °C
